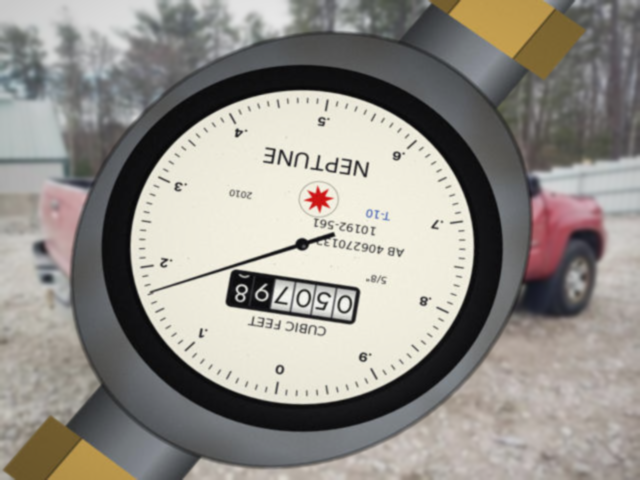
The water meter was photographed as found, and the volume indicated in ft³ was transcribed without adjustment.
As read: 50798.17 ft³
